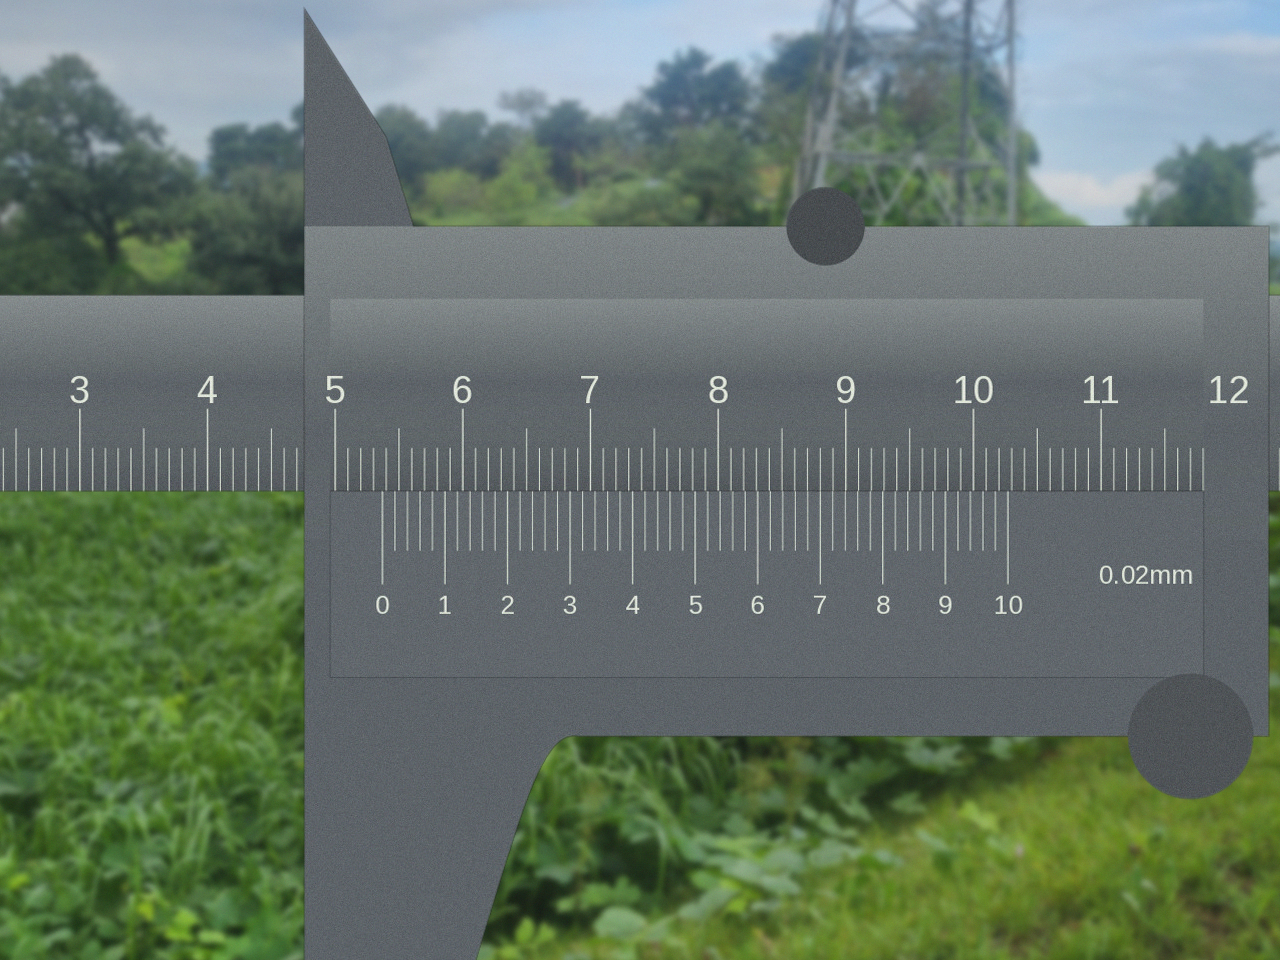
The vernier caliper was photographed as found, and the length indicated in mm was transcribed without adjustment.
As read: 53.7 mm
